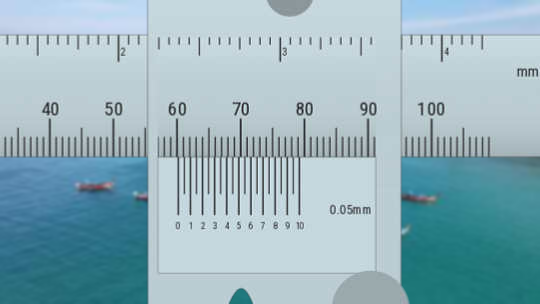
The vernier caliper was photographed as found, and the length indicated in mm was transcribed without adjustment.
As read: 60.2 mm
